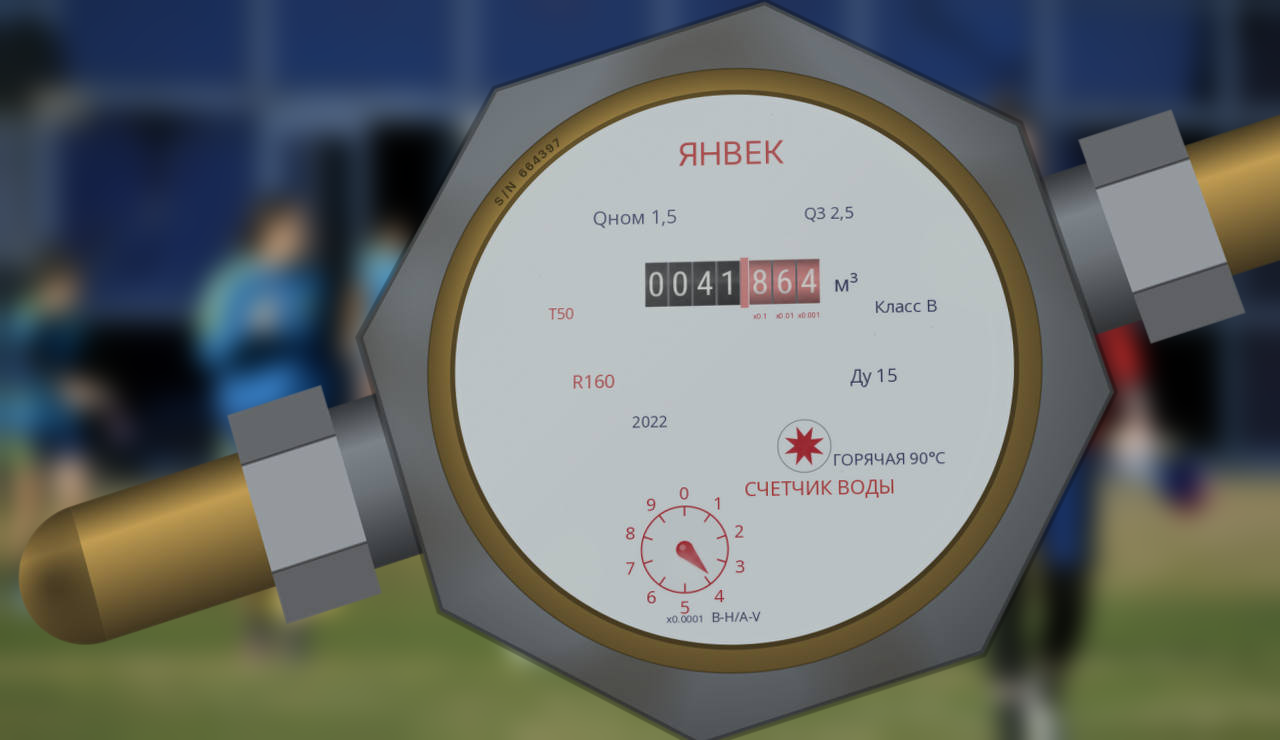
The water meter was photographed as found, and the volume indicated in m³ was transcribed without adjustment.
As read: 41.8643 m³
